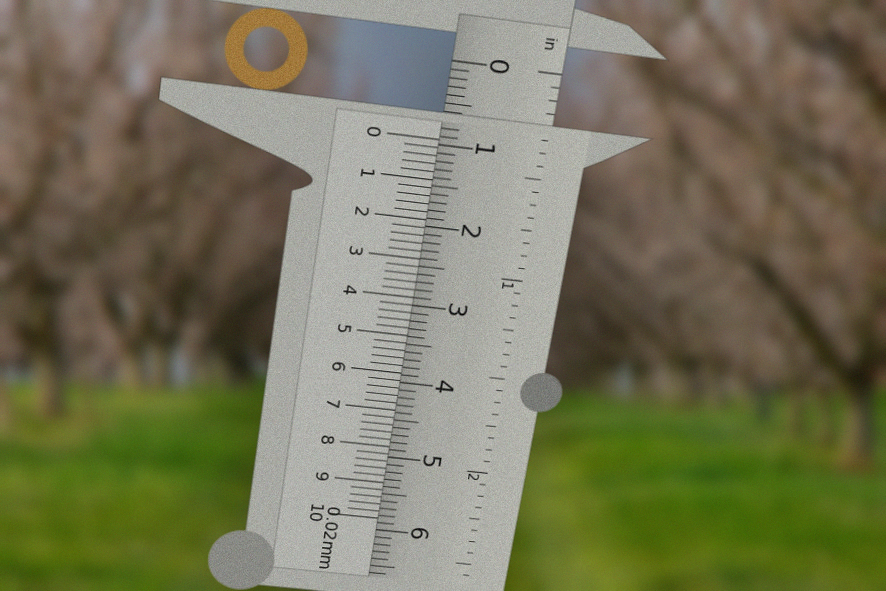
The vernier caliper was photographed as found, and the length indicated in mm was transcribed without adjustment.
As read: 9.4 mm
